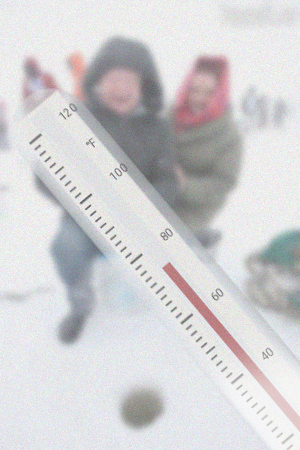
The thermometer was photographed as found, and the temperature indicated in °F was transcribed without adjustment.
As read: 74 °F
